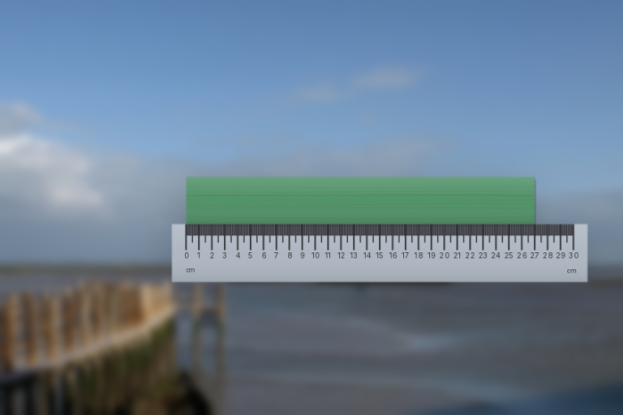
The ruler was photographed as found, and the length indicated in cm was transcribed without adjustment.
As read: 27 cm
